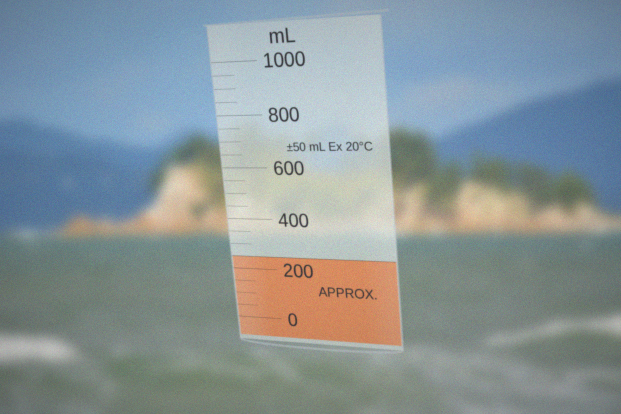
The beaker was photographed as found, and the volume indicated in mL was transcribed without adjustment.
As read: 250 mL
